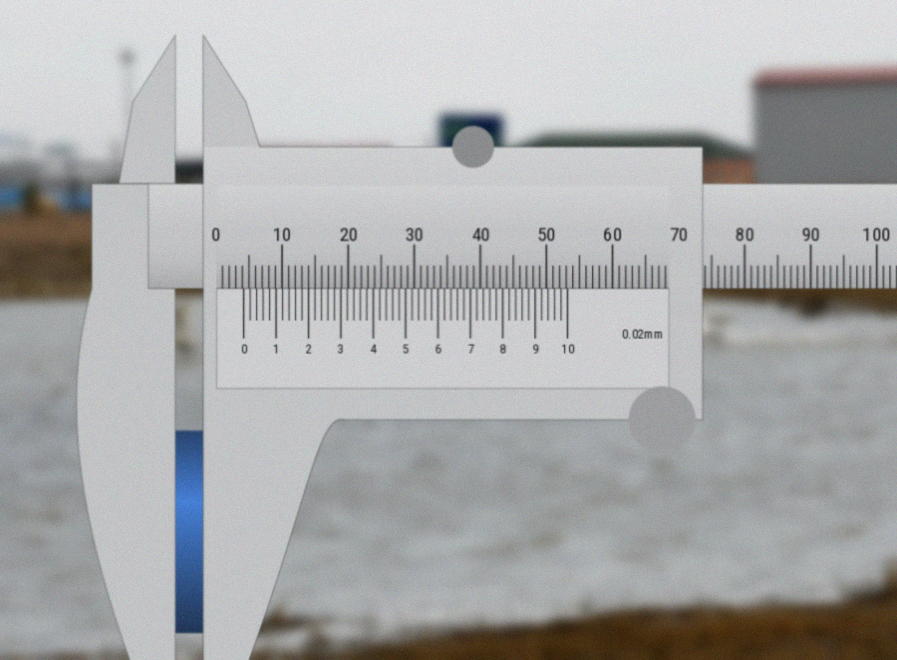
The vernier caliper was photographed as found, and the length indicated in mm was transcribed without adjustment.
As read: 4.2 mm
